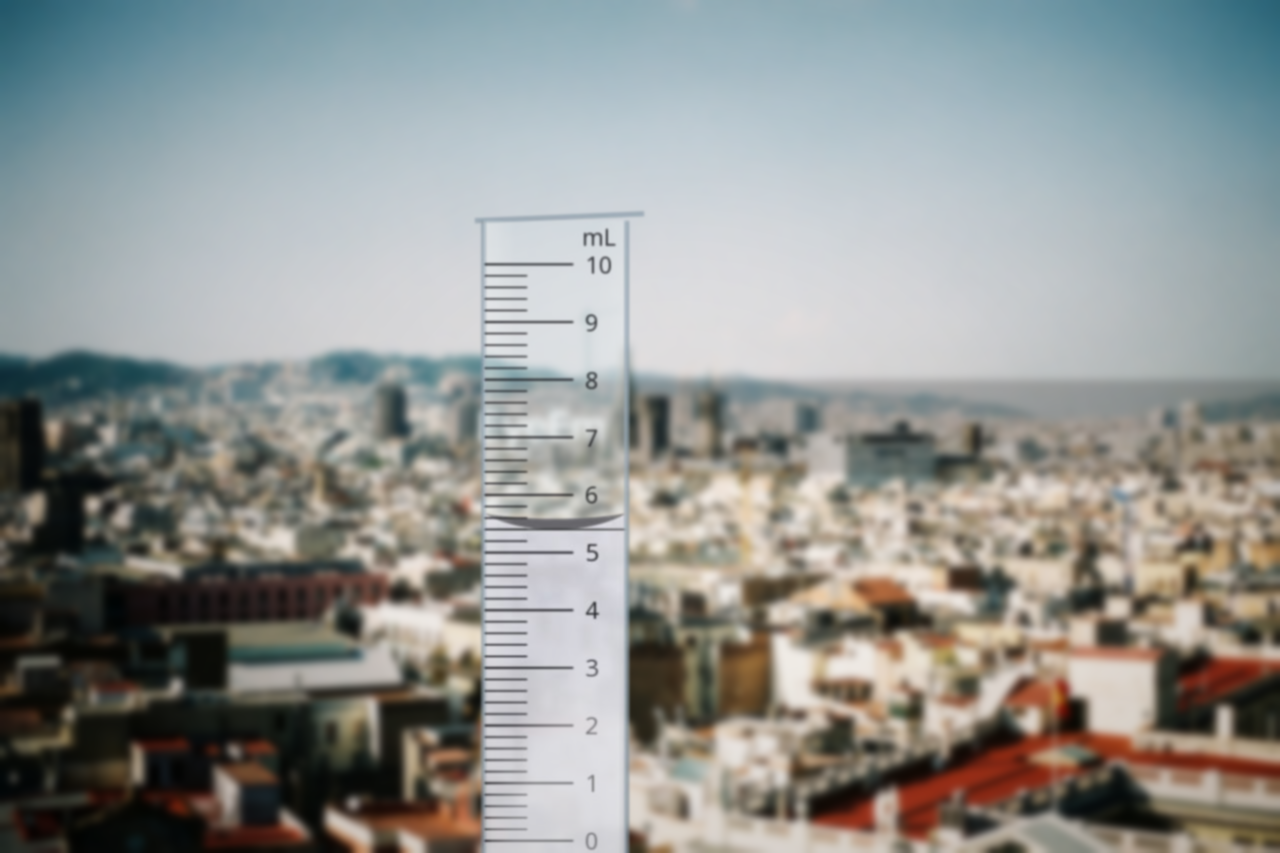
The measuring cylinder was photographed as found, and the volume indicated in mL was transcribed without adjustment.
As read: 5.4 mL
